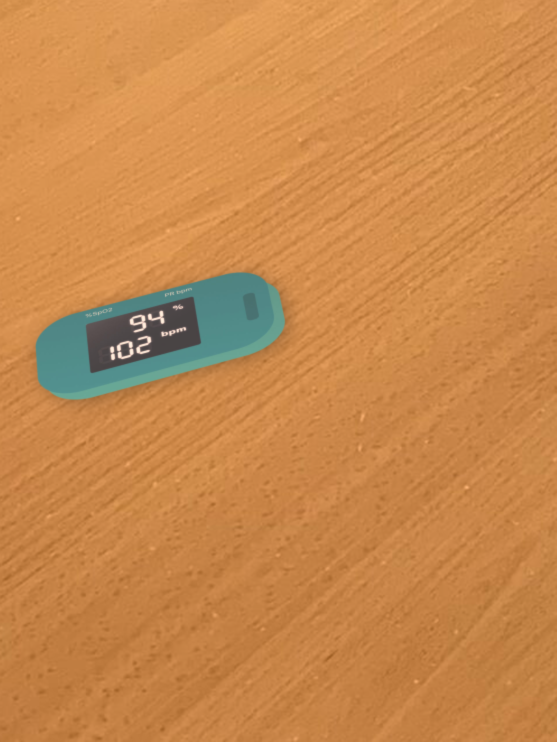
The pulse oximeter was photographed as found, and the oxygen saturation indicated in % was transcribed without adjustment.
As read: 94 %
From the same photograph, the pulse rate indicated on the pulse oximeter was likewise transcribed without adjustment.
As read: 102 bpm
